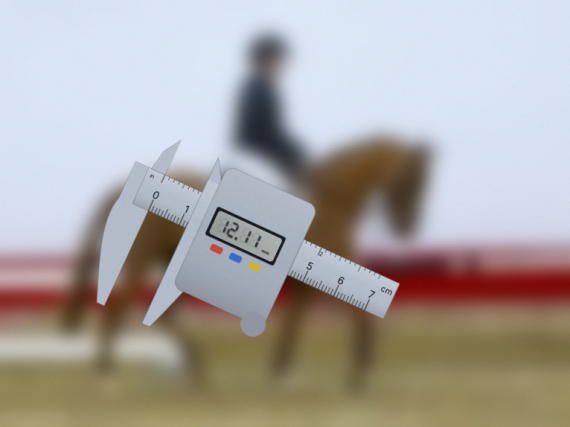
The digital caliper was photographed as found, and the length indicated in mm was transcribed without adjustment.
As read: 12.11 mm
